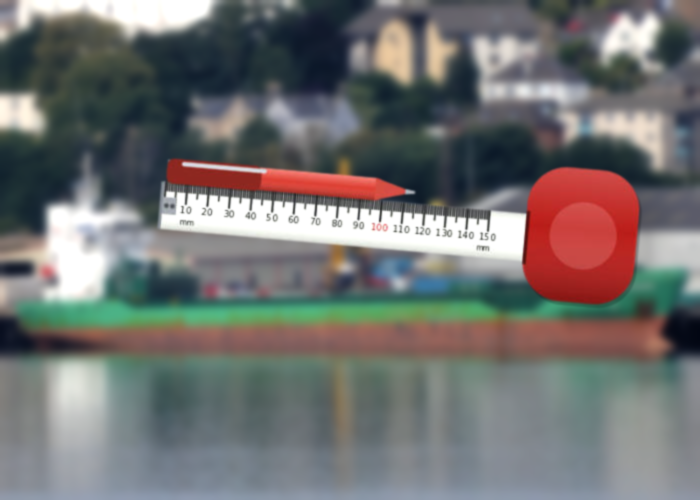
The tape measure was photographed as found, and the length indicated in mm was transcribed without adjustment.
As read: 115 mm
